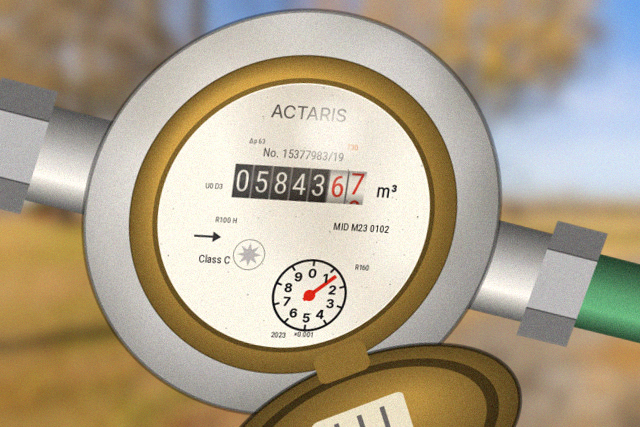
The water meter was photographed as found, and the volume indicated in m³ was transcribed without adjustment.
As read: 5843.671 m³
